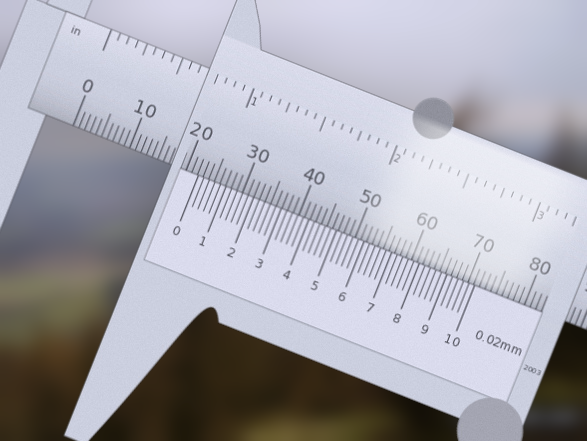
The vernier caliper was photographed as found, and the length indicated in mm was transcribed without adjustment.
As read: 22.2 mm
